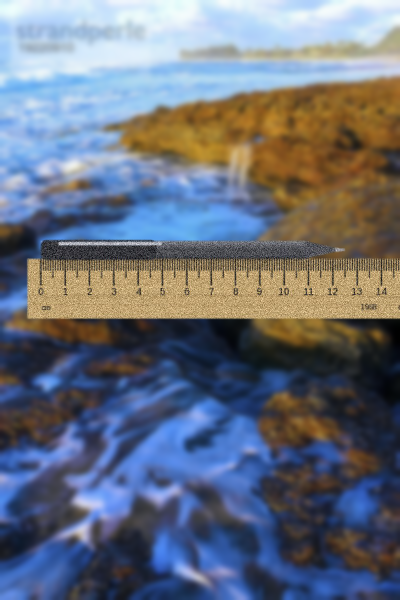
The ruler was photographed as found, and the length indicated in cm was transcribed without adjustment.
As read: 12.5 cm
